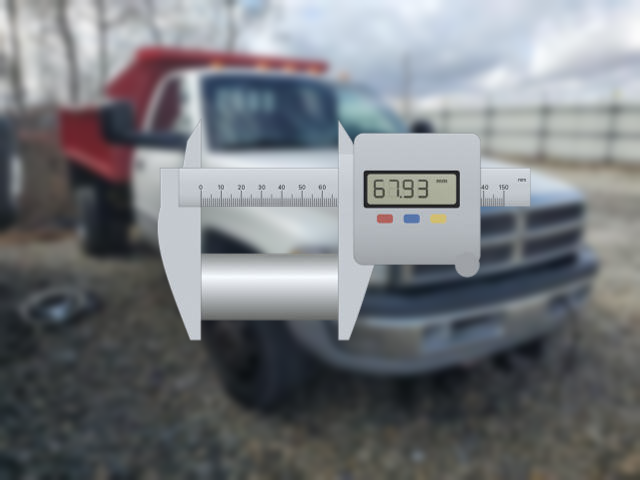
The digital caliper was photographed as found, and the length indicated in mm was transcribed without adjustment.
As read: 67.93 mm
